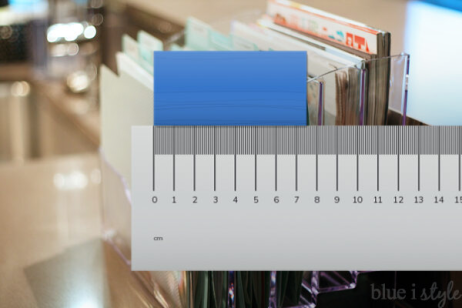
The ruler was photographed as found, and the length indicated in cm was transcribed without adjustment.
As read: 7.5 cm
